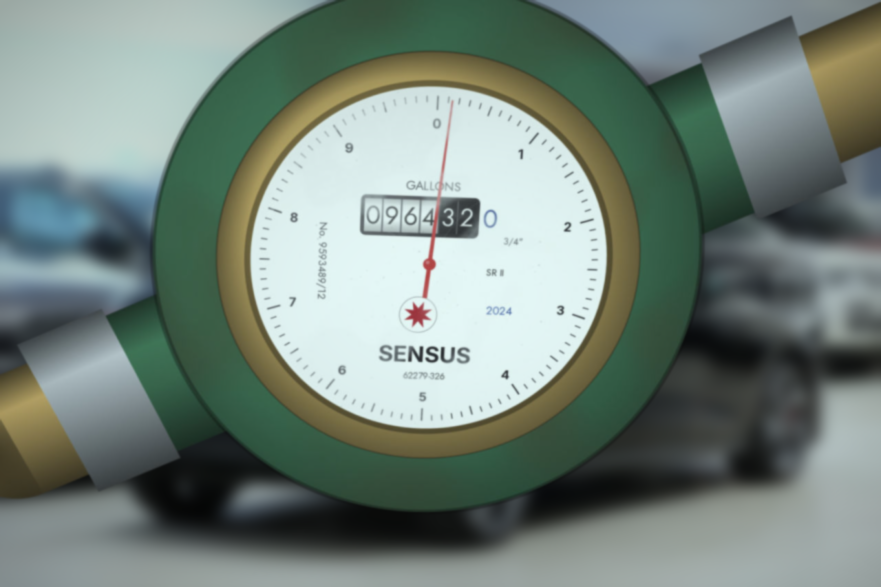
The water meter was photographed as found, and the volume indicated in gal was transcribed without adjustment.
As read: 964320.1 gal
